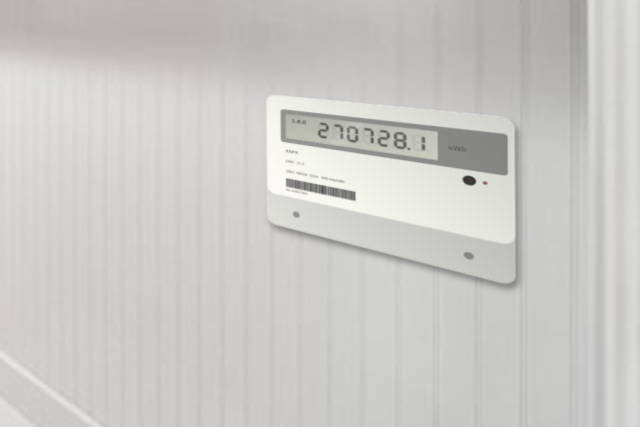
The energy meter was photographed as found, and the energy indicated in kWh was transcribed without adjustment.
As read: 270728.1 kWh
